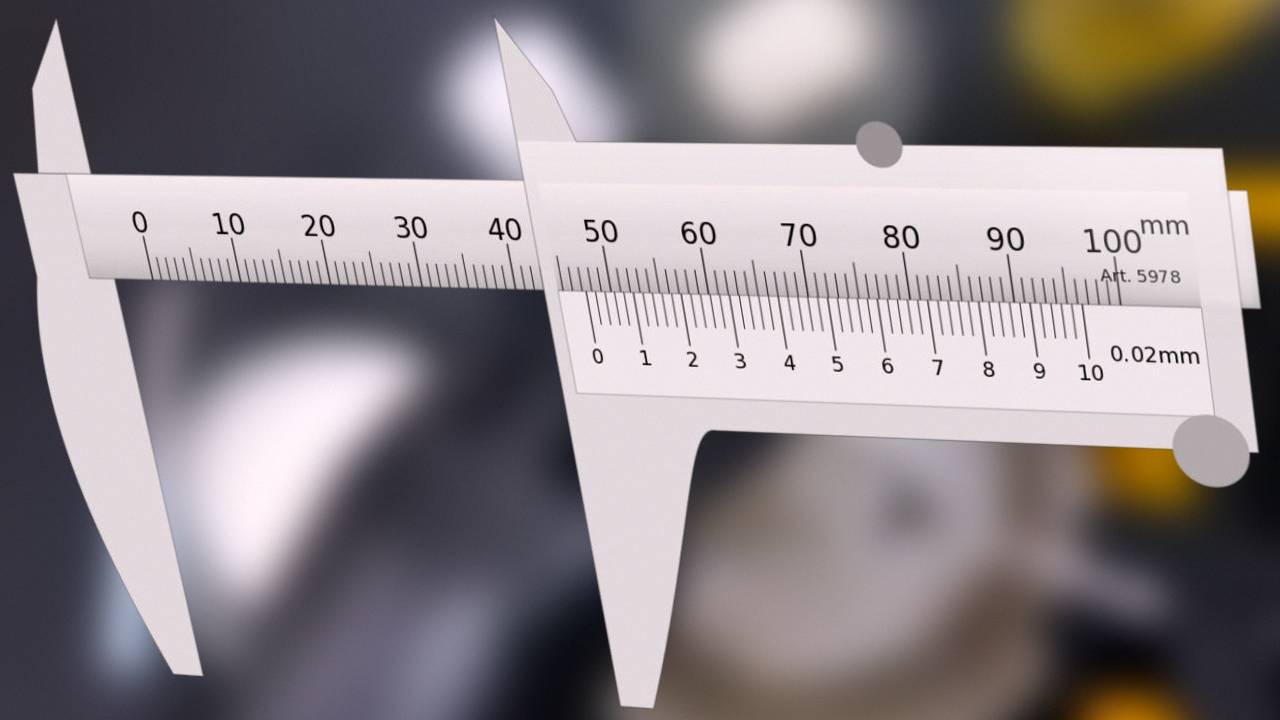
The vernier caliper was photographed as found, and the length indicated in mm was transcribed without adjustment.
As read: 47.4 mm
